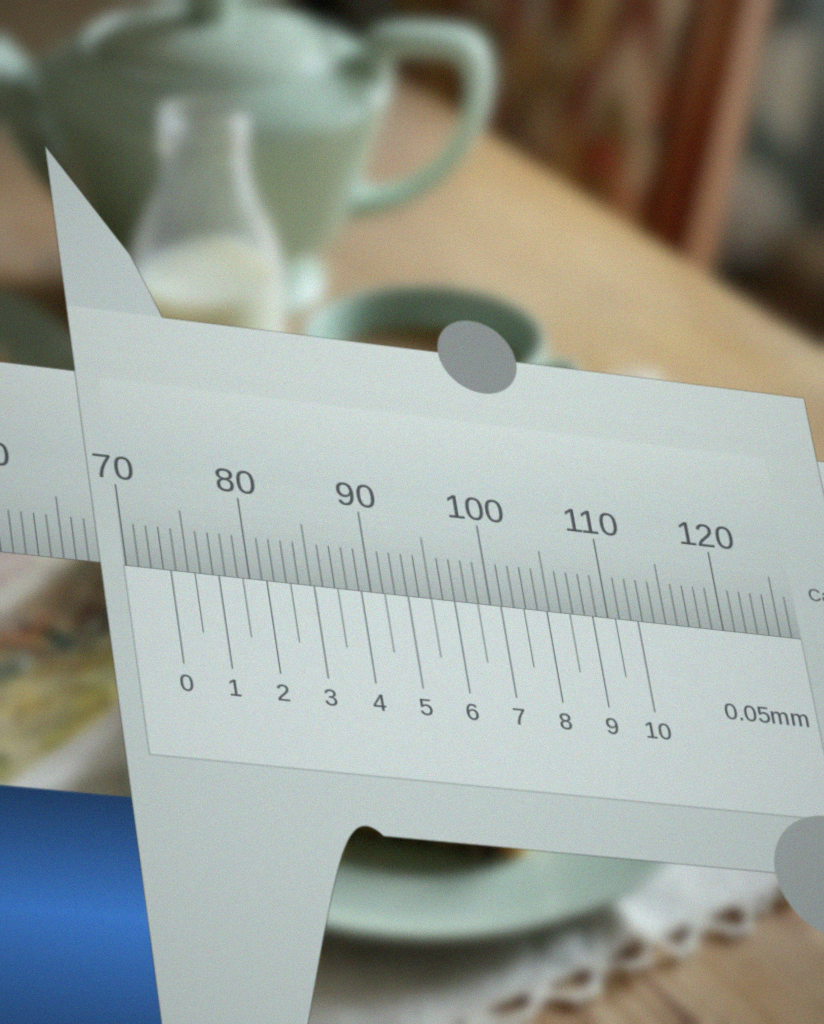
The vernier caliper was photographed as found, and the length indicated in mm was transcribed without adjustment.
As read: 73.6 mm
